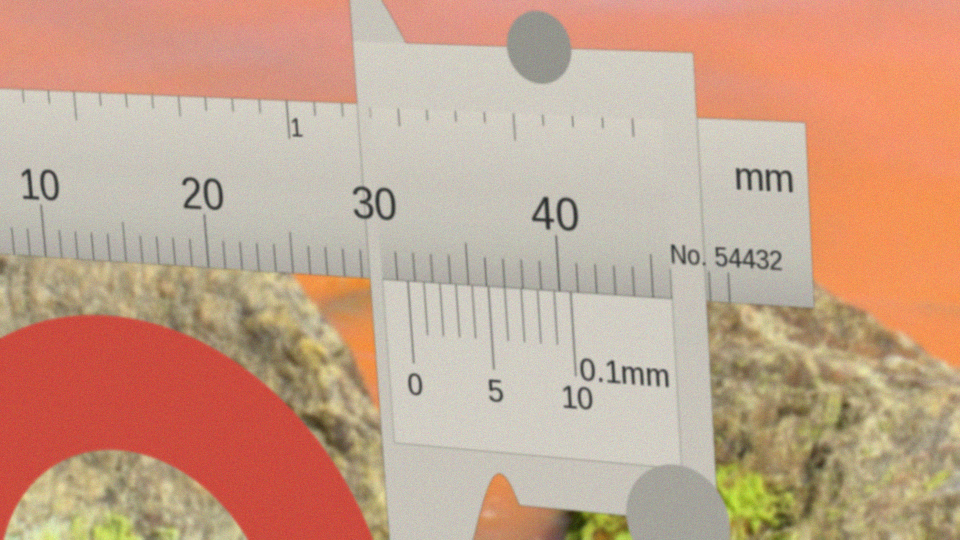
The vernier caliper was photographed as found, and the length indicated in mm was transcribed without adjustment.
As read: 31.6 mm
